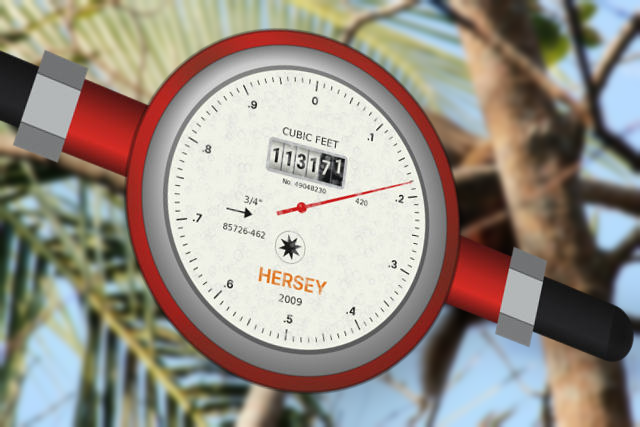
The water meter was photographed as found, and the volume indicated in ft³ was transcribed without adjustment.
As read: 113171.18 ft³
